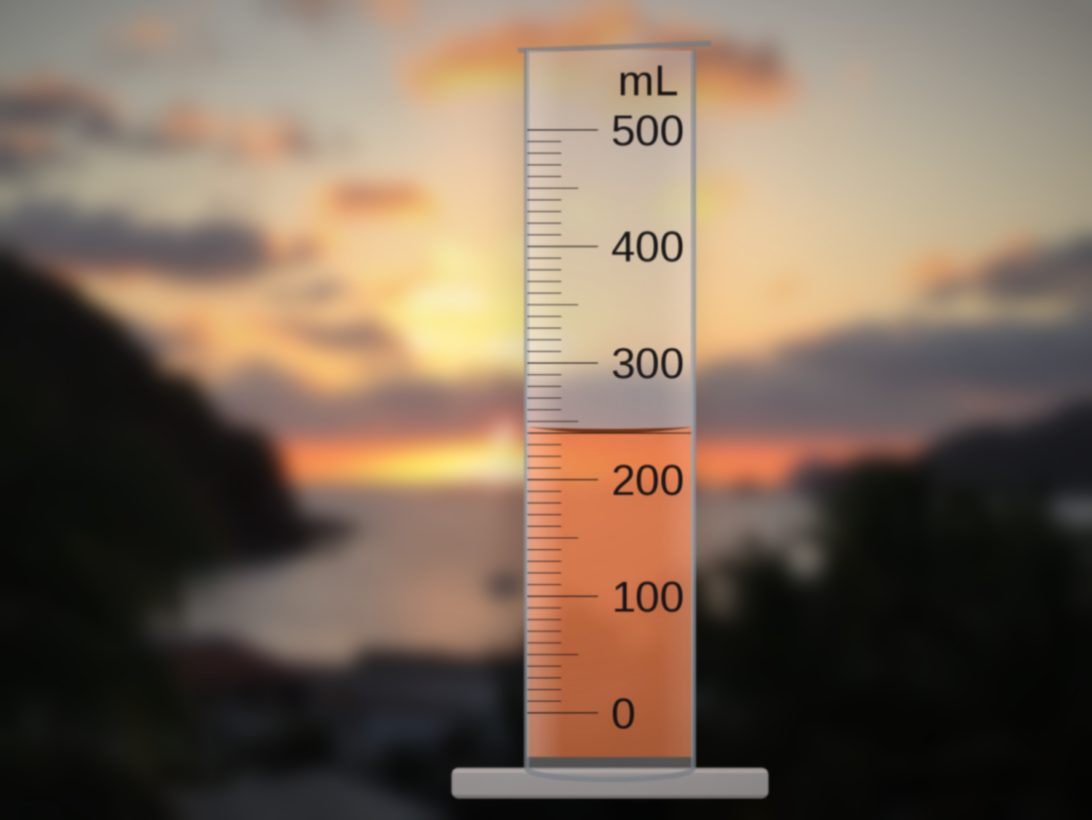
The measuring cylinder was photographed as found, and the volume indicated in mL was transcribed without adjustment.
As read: 240 mL
